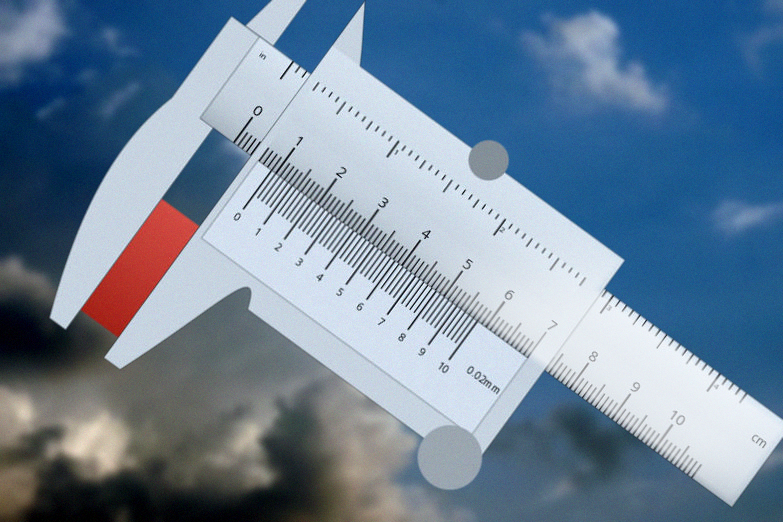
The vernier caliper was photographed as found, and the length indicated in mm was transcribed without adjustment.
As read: 9.0 mm
